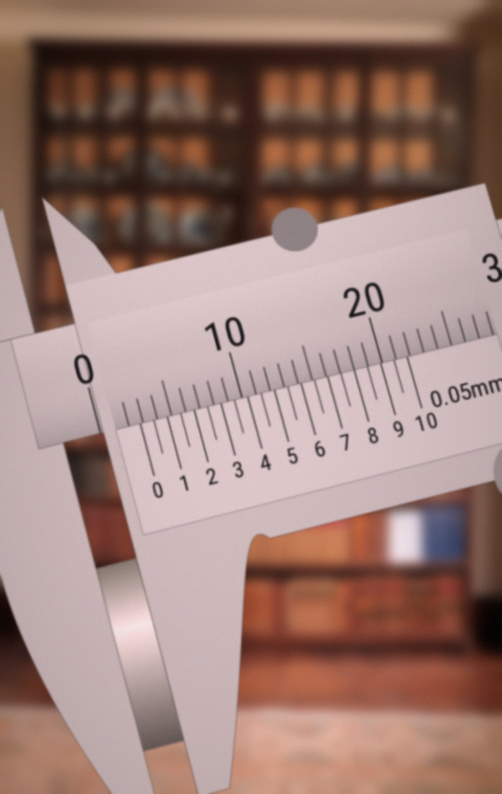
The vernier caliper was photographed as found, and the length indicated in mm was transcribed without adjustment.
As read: 2.8 mm
